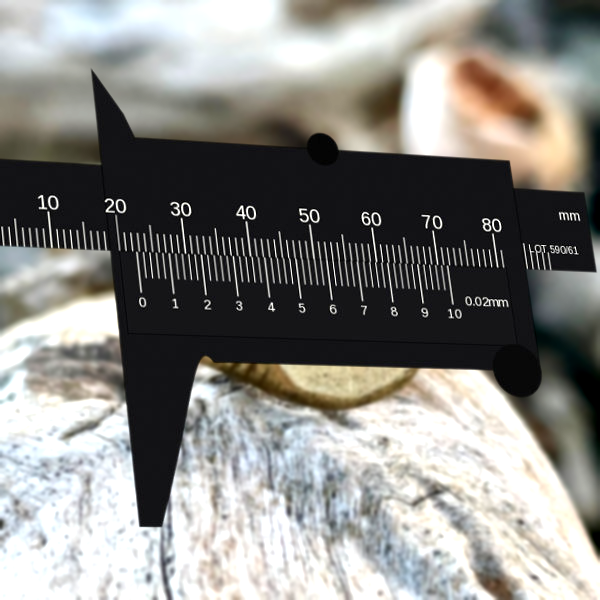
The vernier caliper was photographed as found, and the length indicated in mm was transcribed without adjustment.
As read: 22.6 mm
